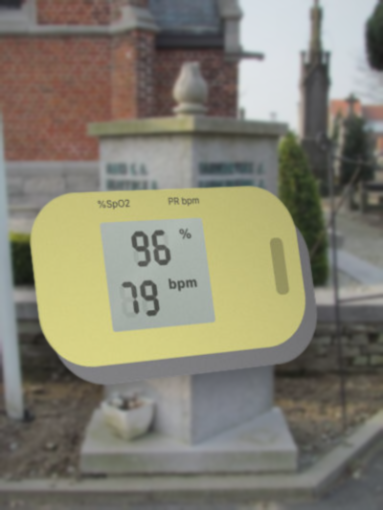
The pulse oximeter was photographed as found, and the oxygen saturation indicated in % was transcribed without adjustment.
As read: 96 %
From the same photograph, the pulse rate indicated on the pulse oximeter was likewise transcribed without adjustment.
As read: 79 bpm
